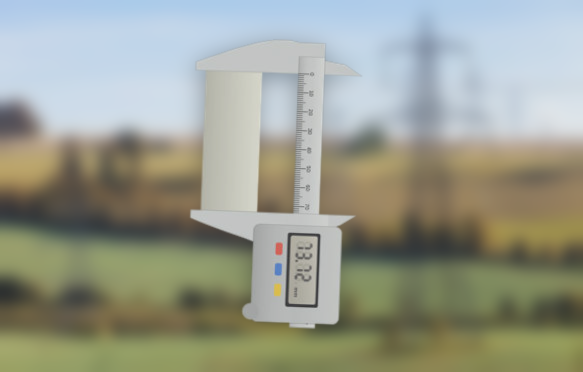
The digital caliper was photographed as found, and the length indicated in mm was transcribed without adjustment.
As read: 73.72 mm
